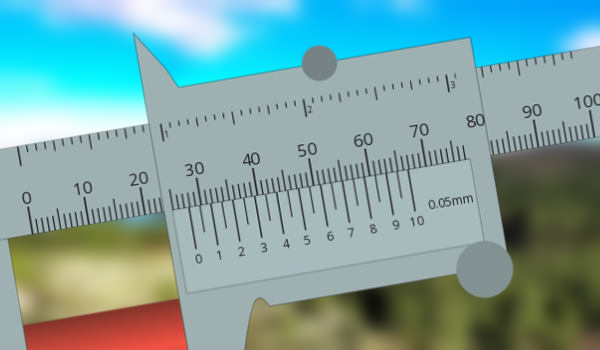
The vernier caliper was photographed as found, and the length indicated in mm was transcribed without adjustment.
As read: 27.8 mm
